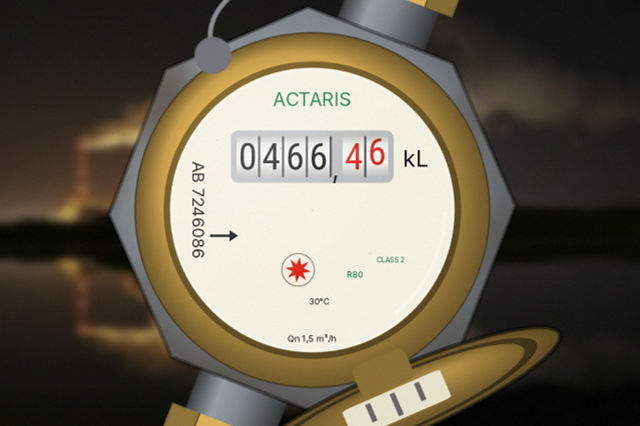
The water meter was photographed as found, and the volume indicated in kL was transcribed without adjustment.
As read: 466.46 kL
